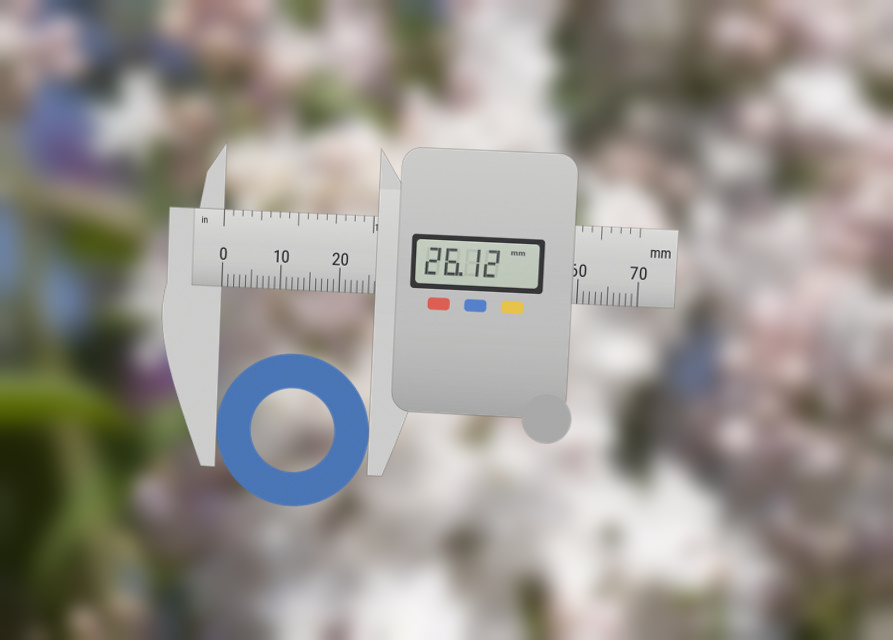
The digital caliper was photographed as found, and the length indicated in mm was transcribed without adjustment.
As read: 26.12 mm
